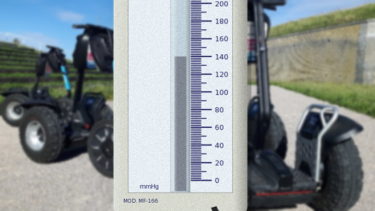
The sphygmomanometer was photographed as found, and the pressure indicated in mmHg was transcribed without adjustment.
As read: 140 mmHg
